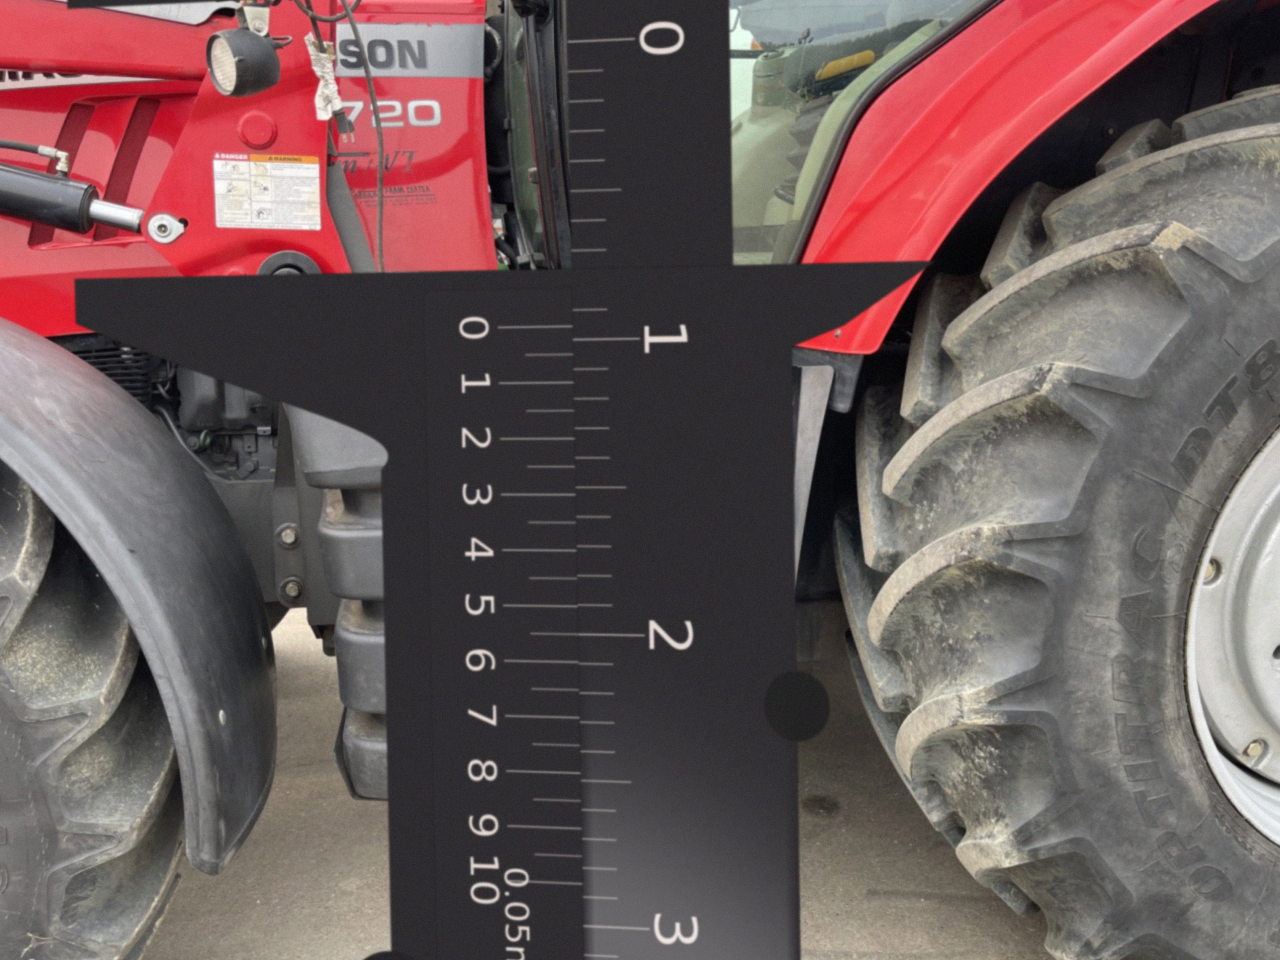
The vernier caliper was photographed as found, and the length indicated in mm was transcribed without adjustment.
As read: 9.55 mm
